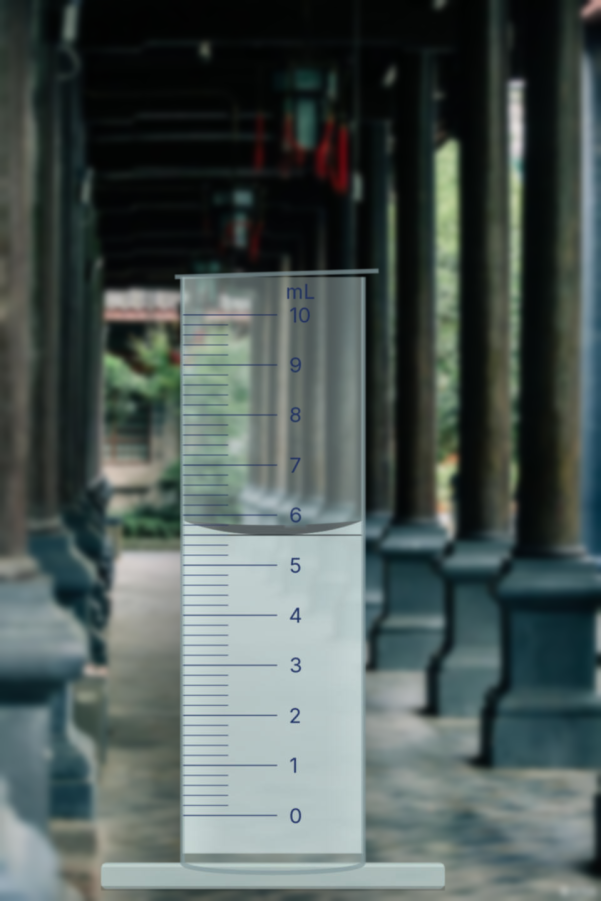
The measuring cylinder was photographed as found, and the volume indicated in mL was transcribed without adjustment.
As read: 5.6 mL
